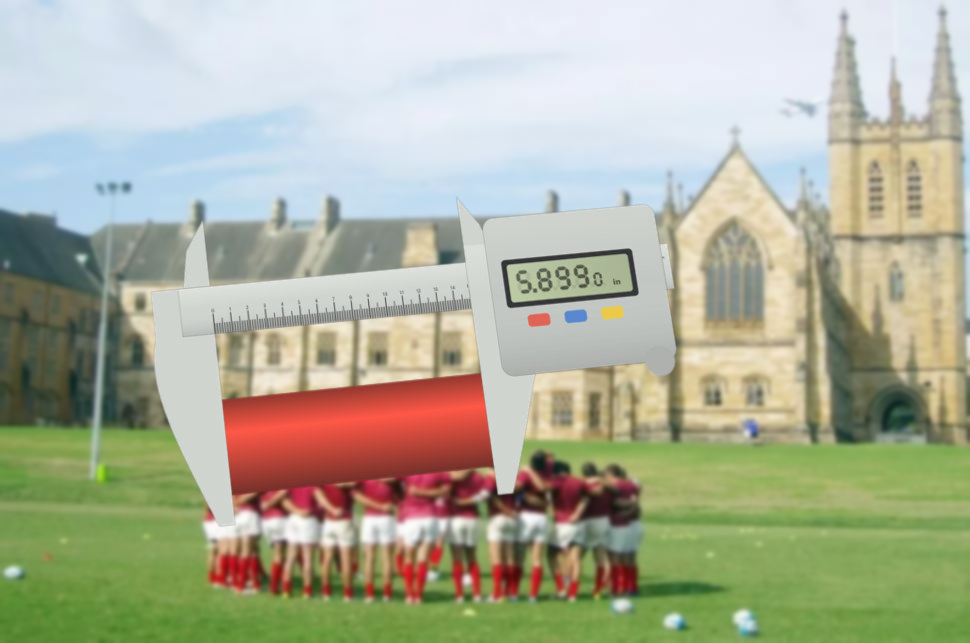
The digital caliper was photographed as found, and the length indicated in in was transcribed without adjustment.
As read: 5.8990 in
